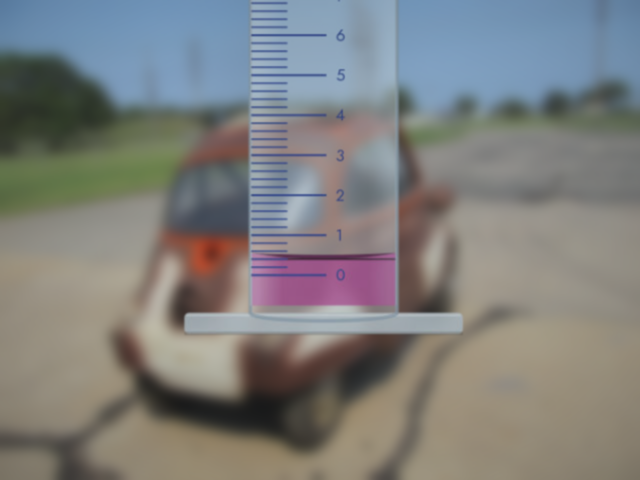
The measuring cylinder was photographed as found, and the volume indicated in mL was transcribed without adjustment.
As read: 0.4 mL
